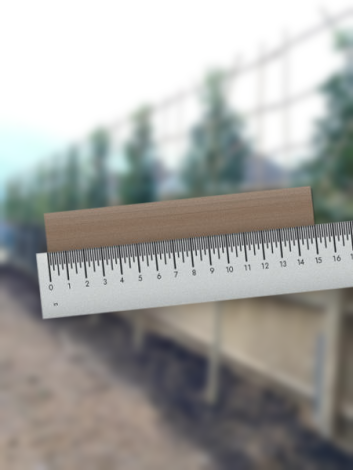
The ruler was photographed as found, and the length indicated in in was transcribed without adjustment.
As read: 15 in
